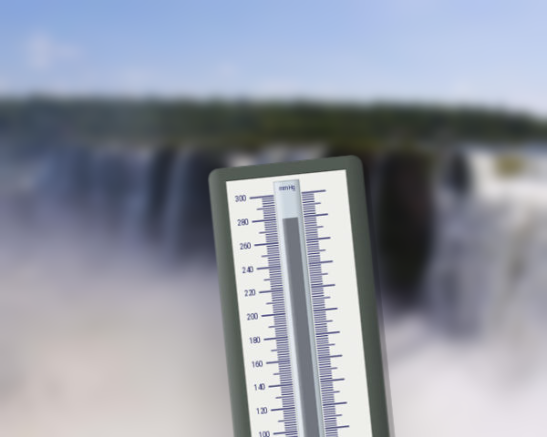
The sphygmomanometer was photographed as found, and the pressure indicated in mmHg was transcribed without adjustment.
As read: 280 mmHg
